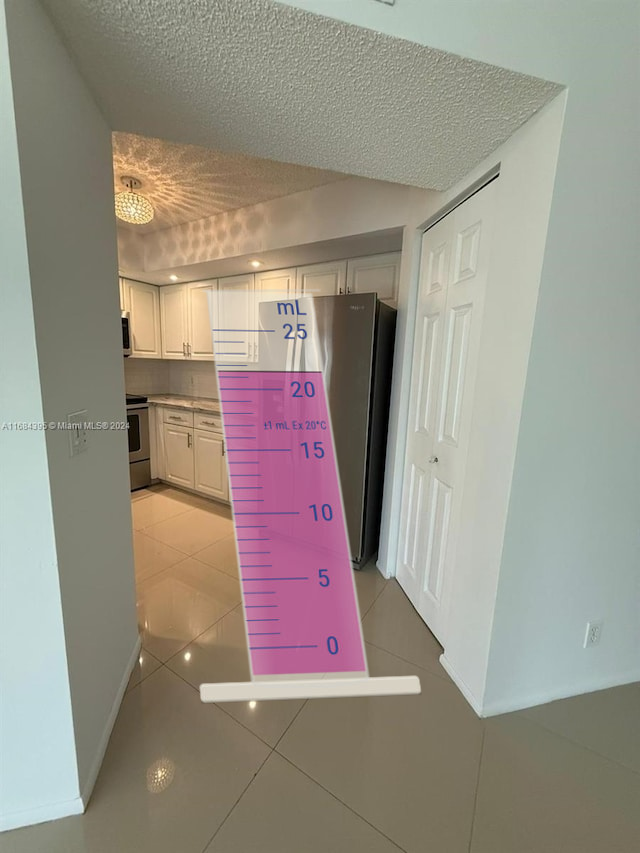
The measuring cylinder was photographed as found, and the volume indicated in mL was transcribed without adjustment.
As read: 21.5 mL
